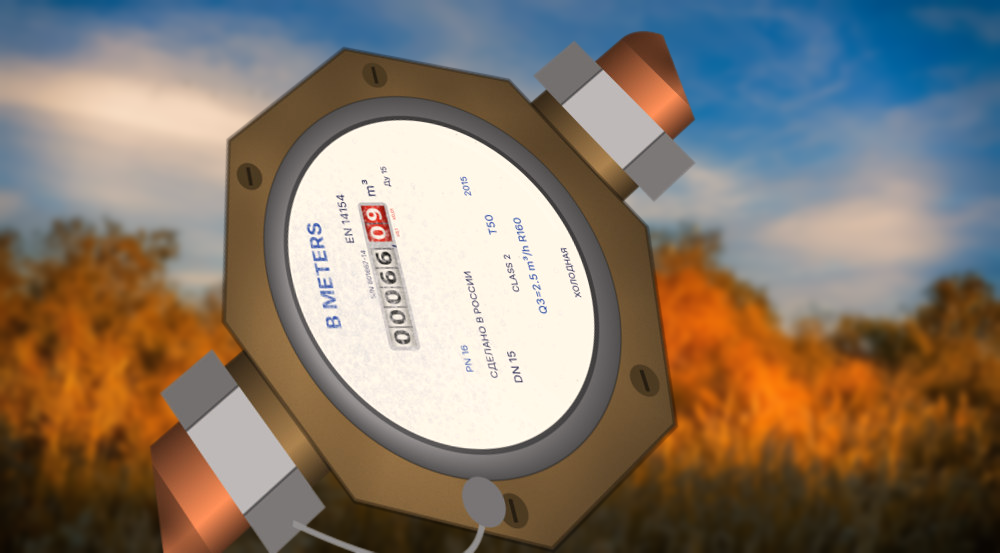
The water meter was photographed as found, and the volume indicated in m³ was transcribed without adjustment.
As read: 66.09 m³
